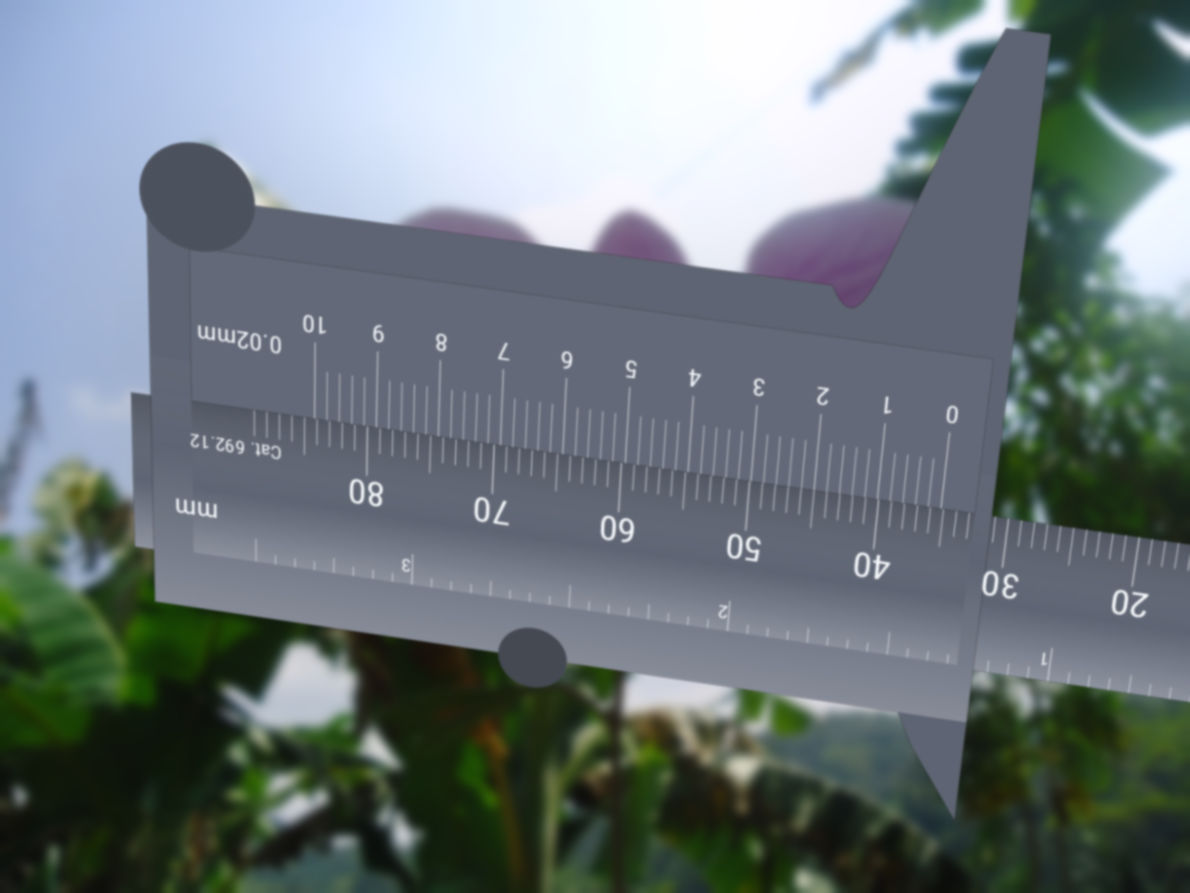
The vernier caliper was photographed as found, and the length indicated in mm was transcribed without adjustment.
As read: 35.2 mm
